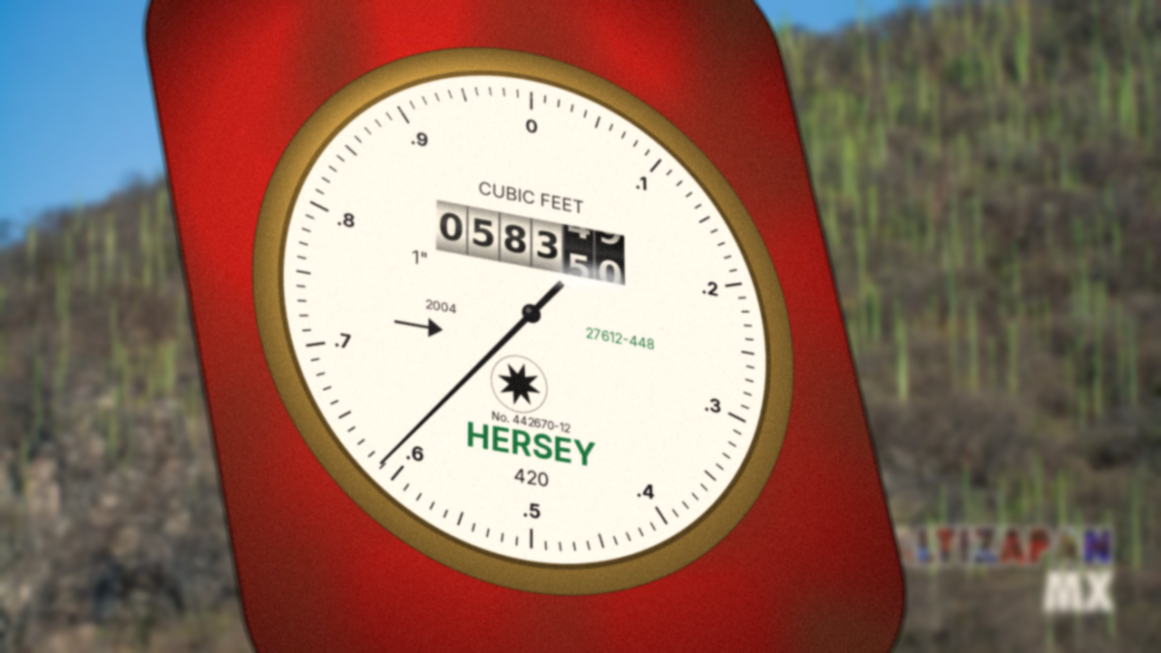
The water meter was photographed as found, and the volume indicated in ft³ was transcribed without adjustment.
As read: 58349.61 ft³
